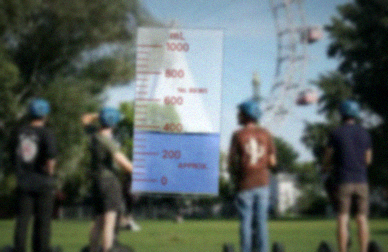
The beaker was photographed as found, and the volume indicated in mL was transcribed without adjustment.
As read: 350 mL
